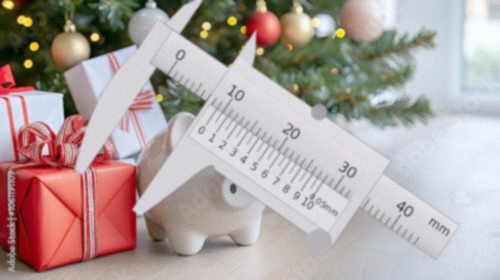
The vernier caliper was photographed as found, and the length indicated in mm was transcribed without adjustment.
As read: 9.0 mm
